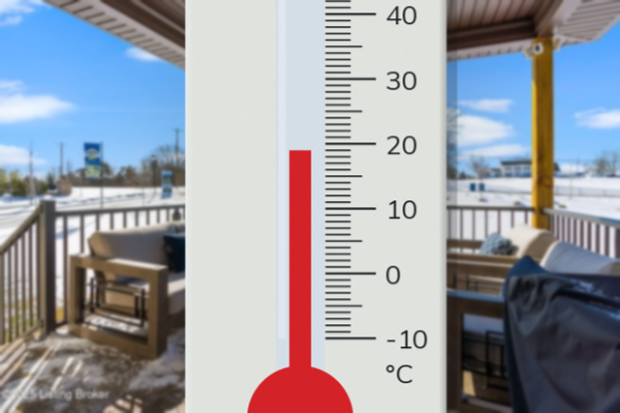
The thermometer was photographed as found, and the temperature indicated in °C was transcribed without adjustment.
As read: 19 °C
